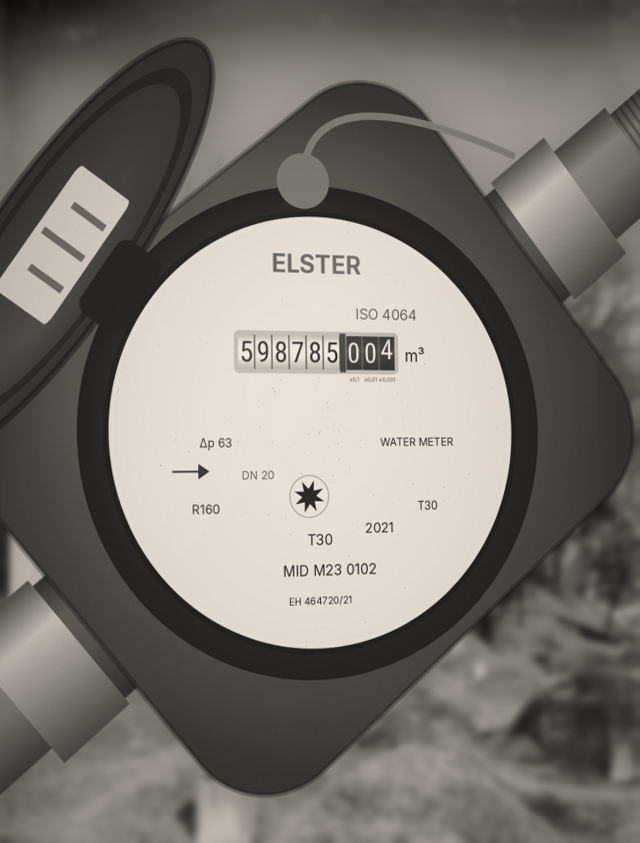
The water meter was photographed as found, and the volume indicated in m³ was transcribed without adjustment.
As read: 598785.004 m³
